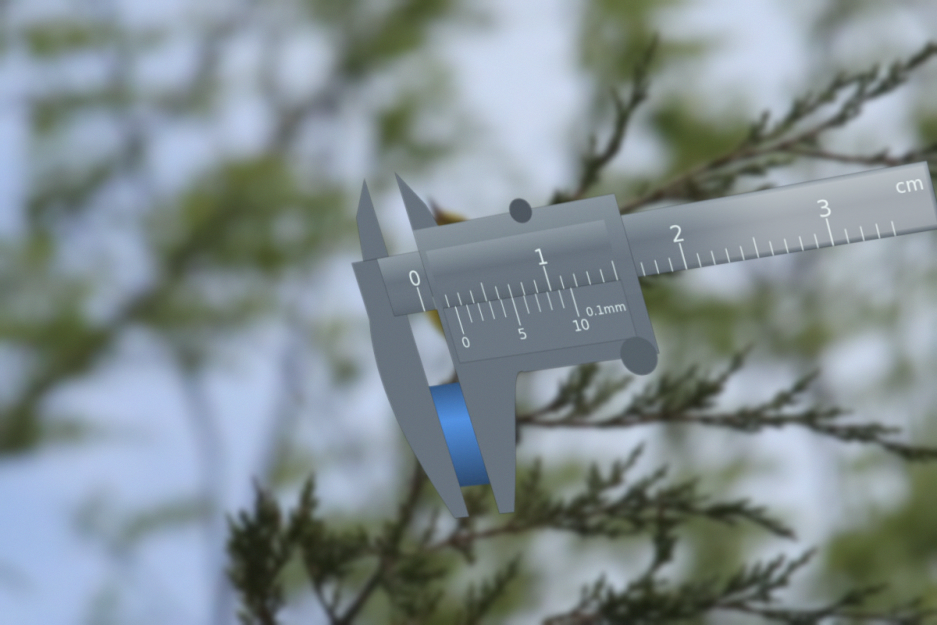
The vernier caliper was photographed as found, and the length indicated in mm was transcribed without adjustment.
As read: 2.5 mm
